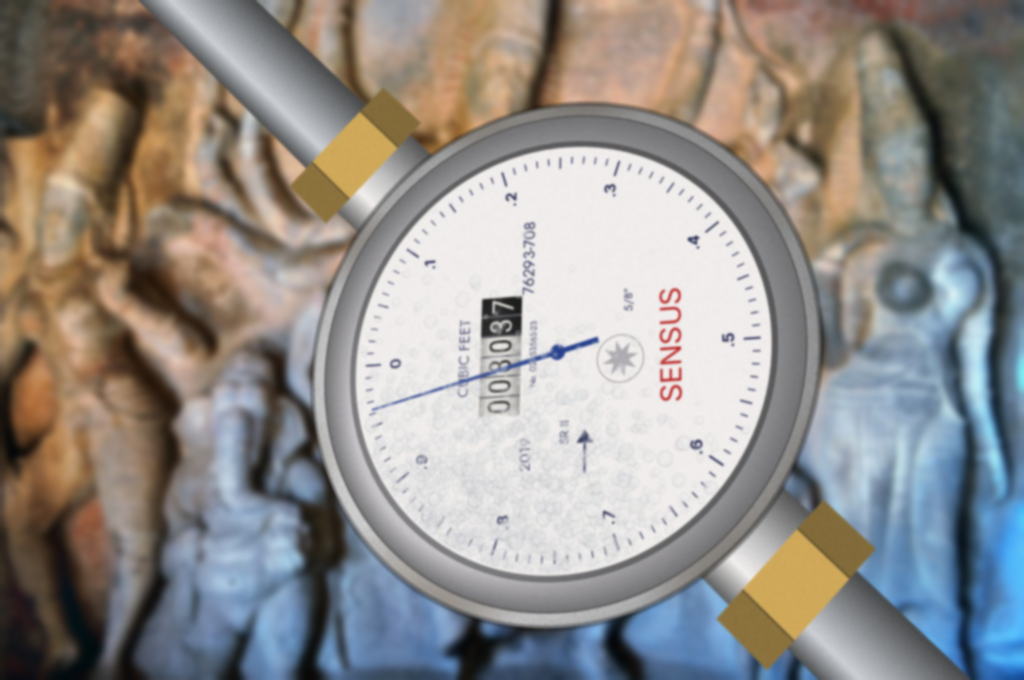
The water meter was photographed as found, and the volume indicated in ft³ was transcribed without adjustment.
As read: 8036.96 ft³
